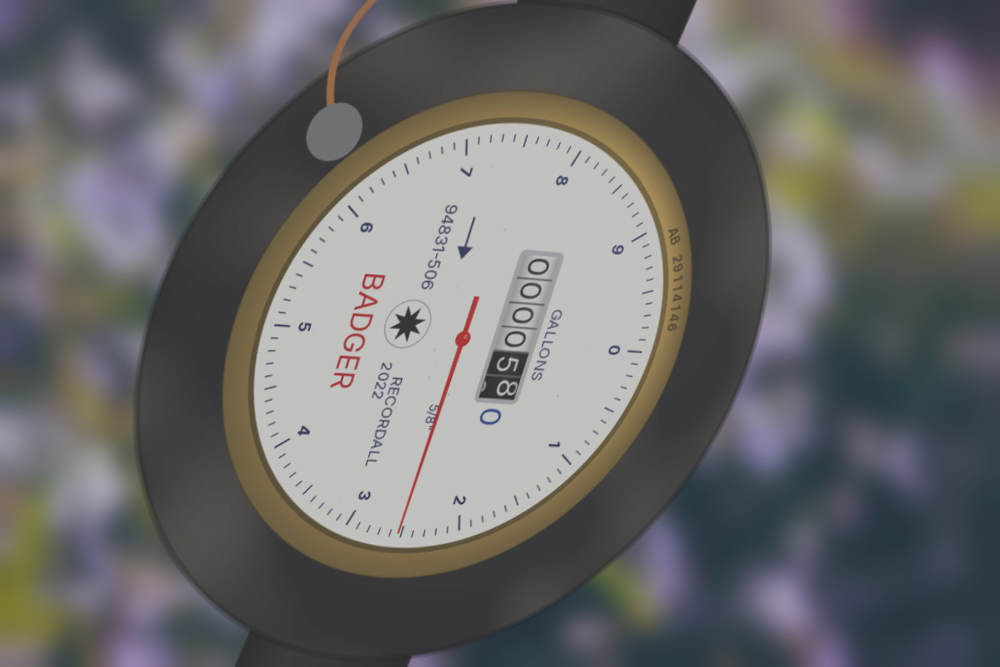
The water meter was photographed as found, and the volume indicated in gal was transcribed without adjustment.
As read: 582.5 gal
